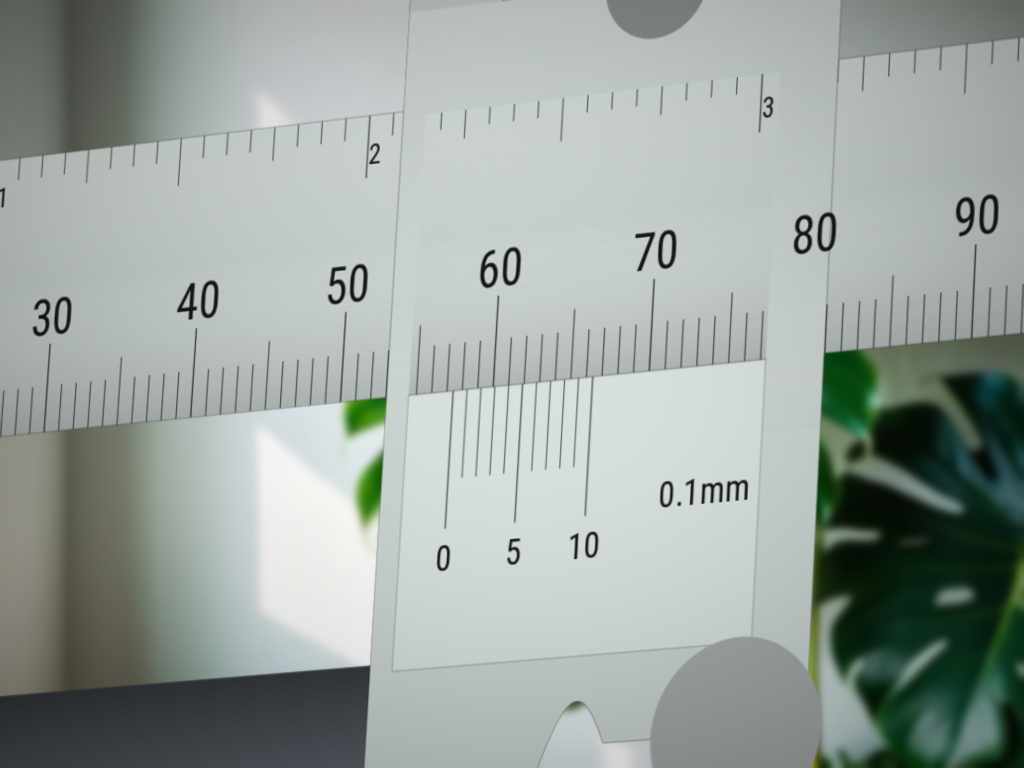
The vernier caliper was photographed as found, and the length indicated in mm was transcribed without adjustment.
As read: 57.4 mm
